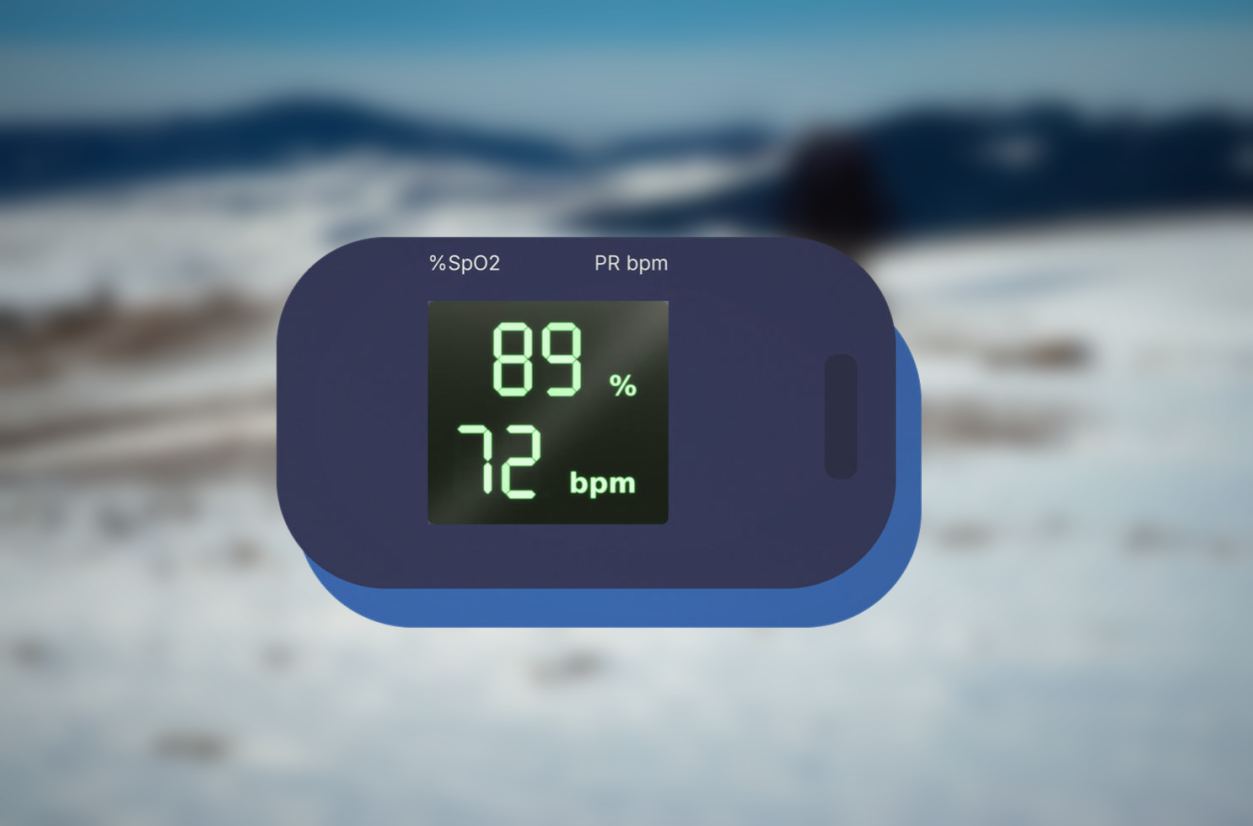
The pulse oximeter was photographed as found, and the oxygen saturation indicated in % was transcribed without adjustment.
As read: 89 %
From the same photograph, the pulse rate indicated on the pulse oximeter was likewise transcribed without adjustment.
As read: 72 bpm
